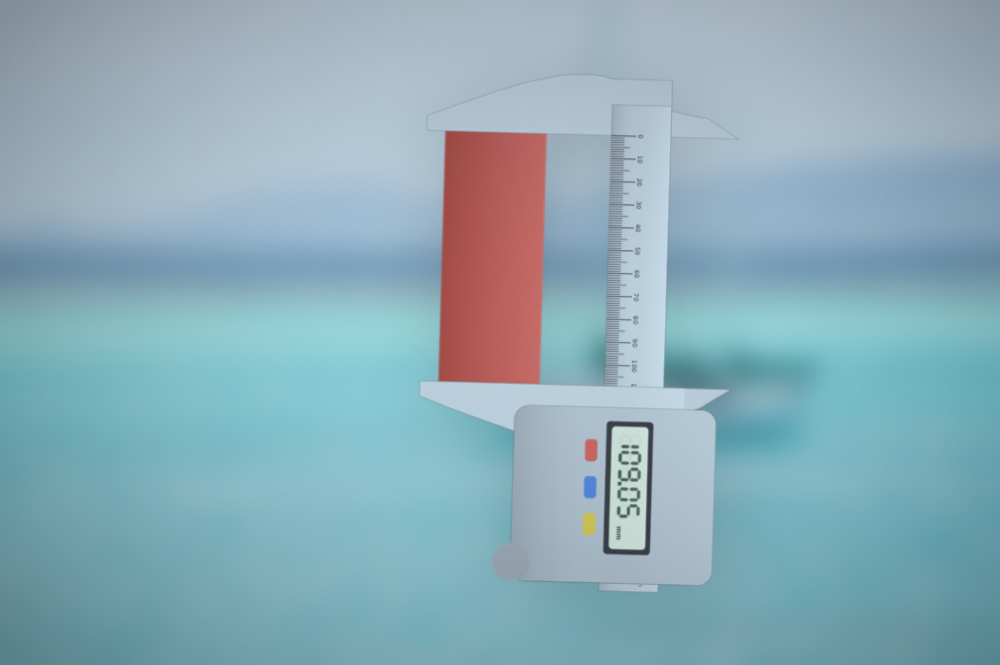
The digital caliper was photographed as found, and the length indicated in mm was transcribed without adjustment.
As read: 109.05 mm
